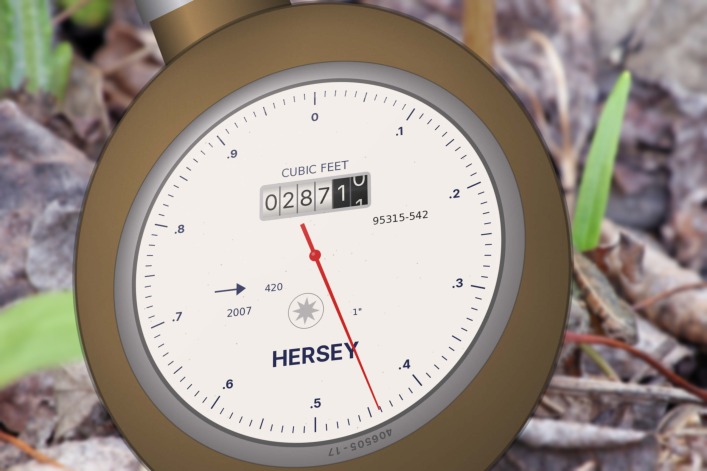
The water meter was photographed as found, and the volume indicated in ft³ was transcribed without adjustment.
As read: 28710.44 ft³
